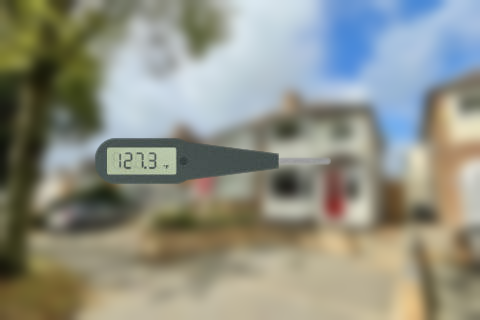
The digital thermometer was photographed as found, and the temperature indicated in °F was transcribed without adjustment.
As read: 127.3 °F
